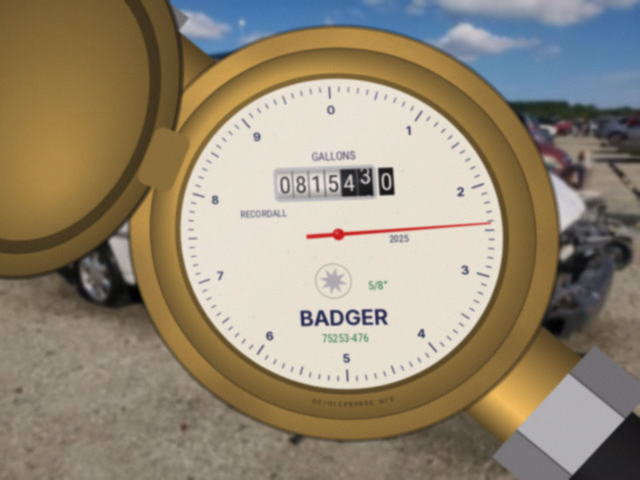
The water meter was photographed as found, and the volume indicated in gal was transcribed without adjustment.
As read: 815432.4 gal
